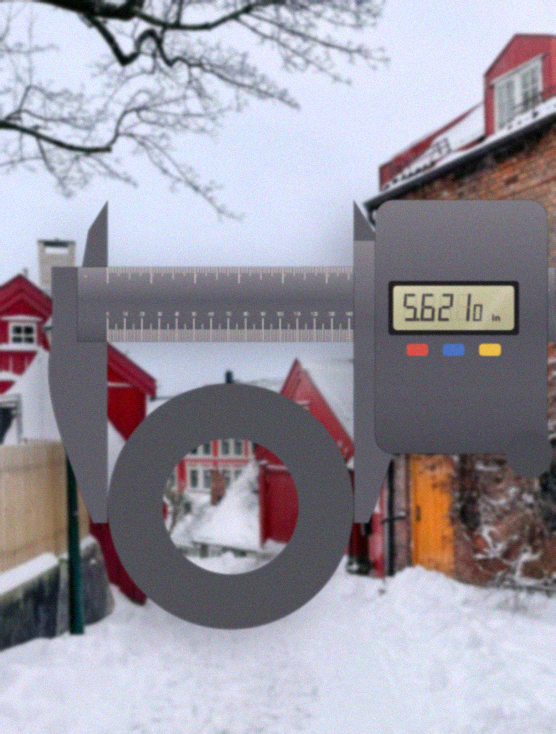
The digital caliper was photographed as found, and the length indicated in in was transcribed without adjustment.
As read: 5.6210 in
